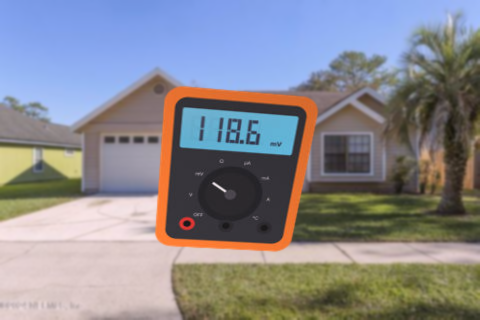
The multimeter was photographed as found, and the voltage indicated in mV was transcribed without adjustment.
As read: 118.6 mV
